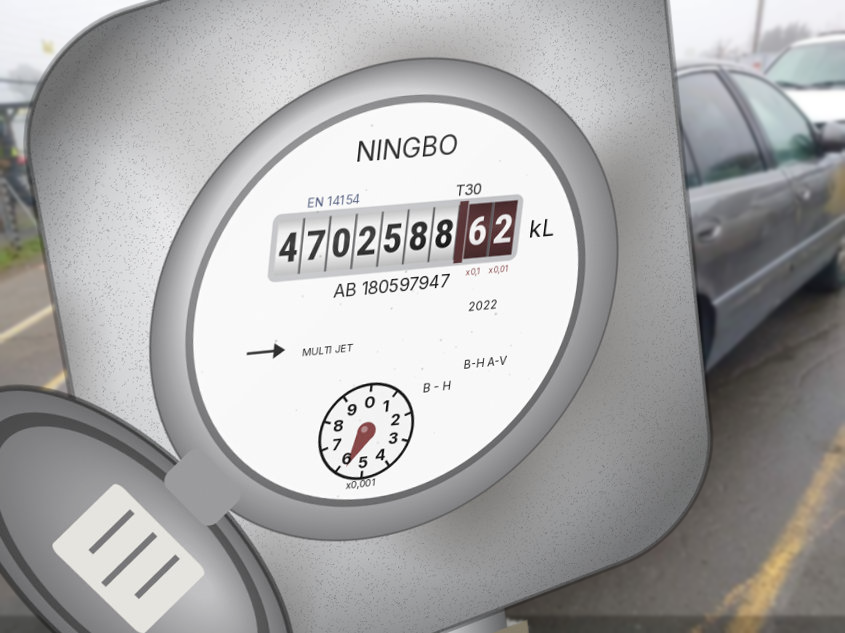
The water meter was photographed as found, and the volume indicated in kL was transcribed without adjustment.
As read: 4702588.625 kL
